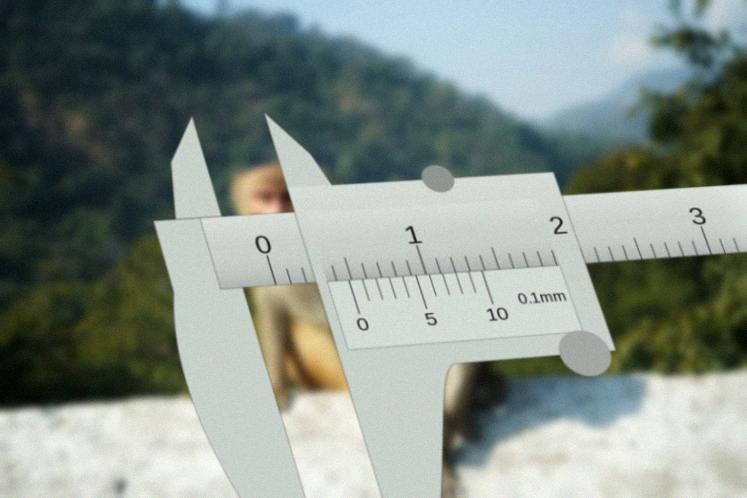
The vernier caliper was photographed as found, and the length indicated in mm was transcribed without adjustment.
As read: 4.8 mm
